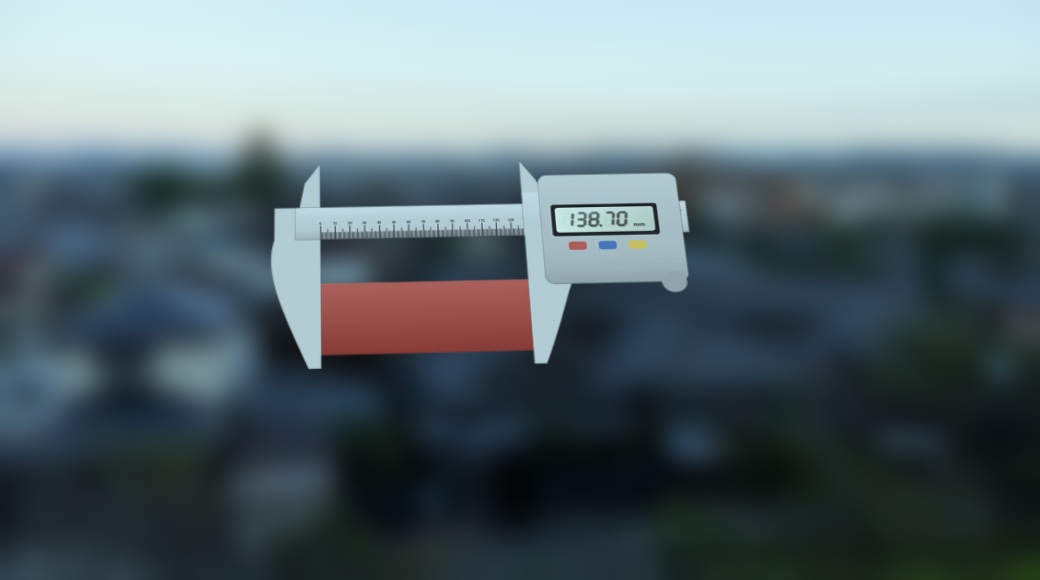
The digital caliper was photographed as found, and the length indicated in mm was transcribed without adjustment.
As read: 138.70 mm
